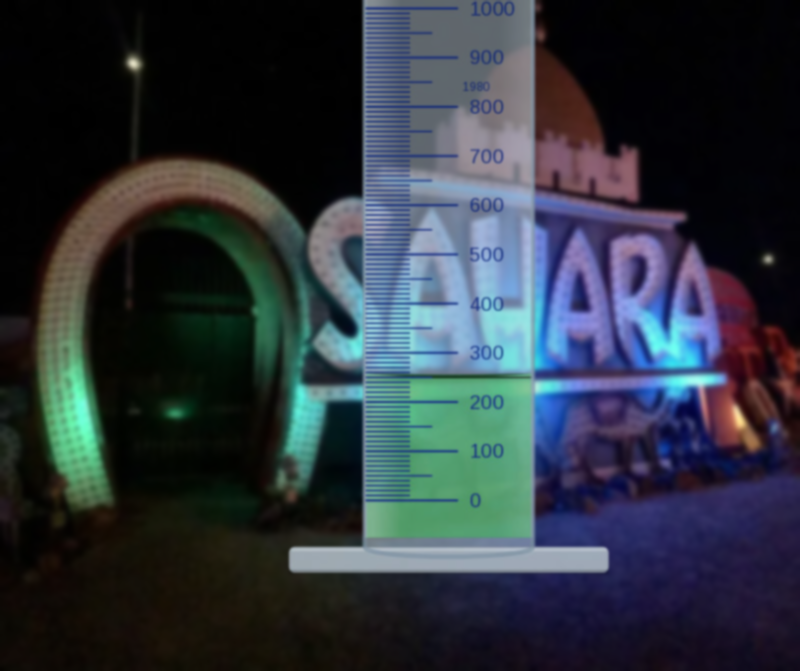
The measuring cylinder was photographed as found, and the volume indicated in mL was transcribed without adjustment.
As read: 250 mL
